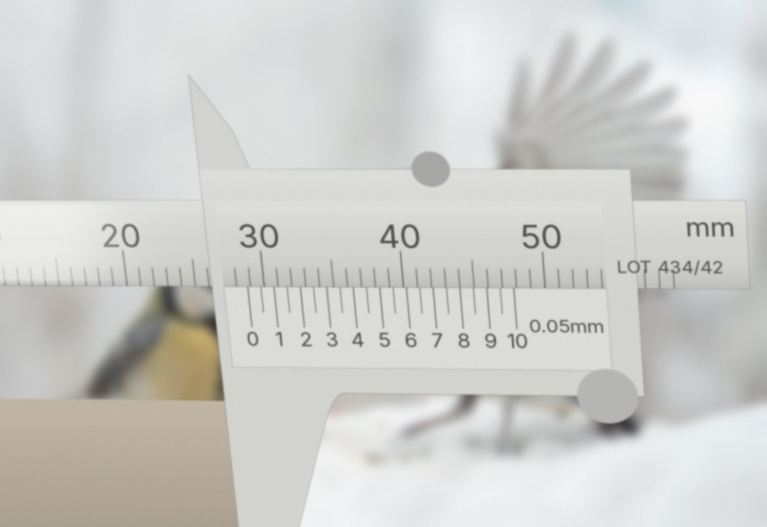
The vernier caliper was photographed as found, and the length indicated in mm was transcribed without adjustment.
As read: 28.8 mm
